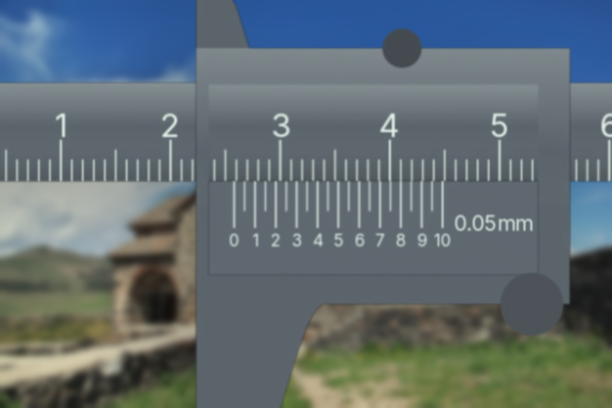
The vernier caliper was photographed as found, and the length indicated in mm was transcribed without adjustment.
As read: 25.8 mm
